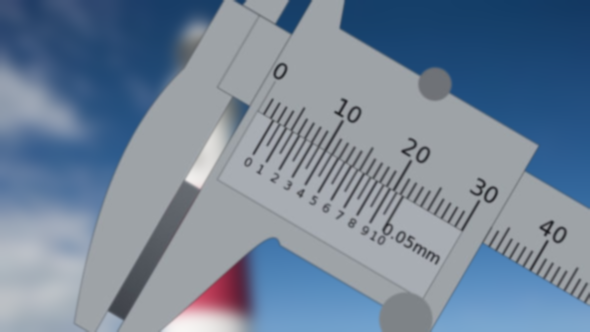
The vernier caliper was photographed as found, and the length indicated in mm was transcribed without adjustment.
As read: 2.4 mm
